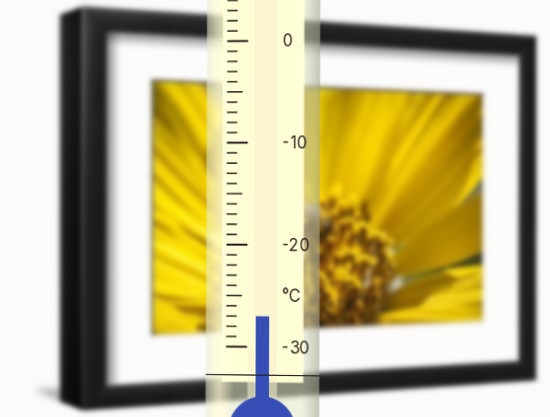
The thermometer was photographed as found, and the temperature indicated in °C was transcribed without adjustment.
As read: -27 °C
